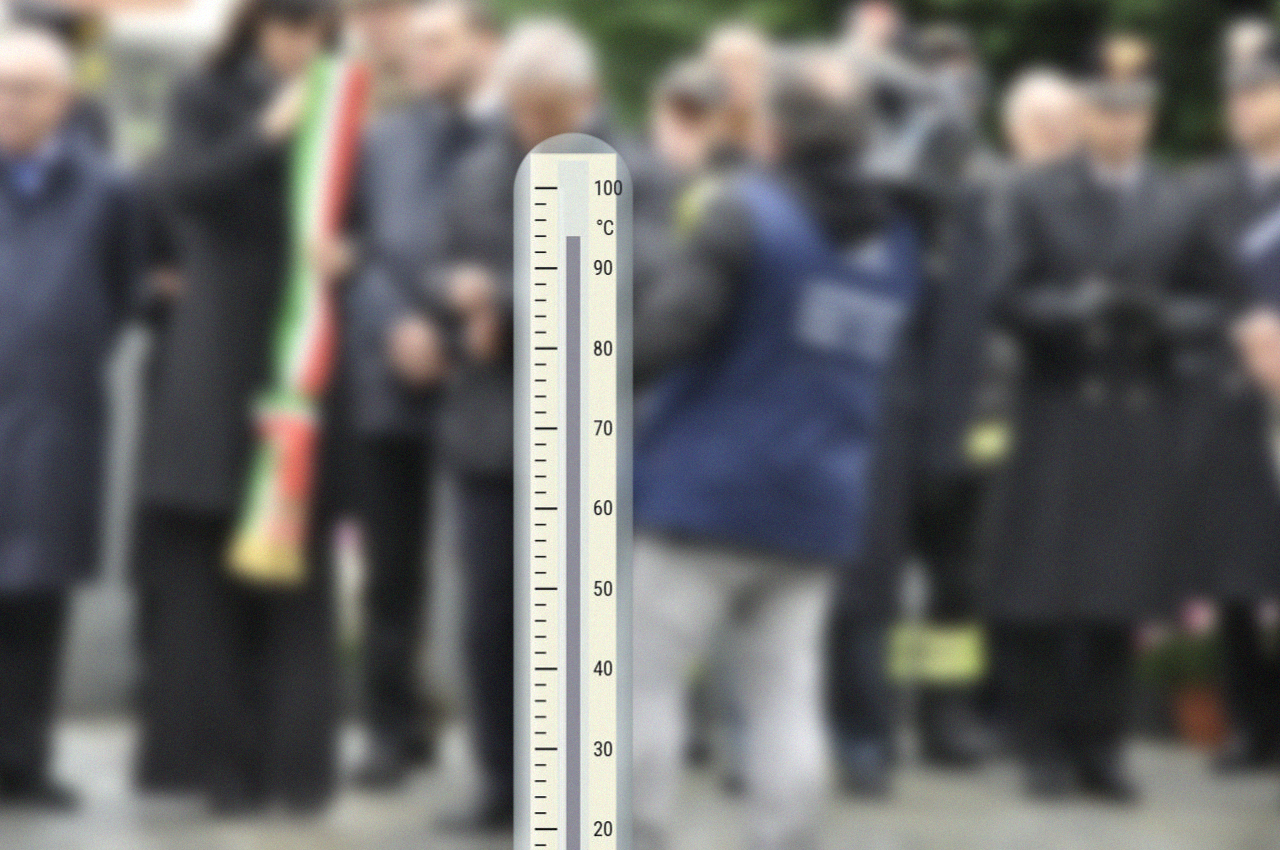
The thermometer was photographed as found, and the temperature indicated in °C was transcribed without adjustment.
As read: 94 °C
